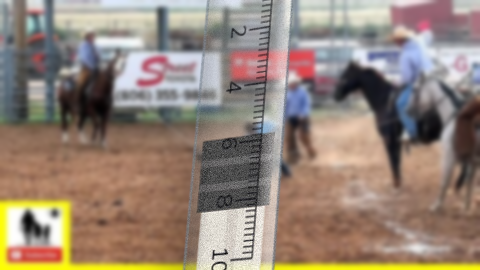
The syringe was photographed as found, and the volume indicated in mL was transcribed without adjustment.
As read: 5.8 mL
